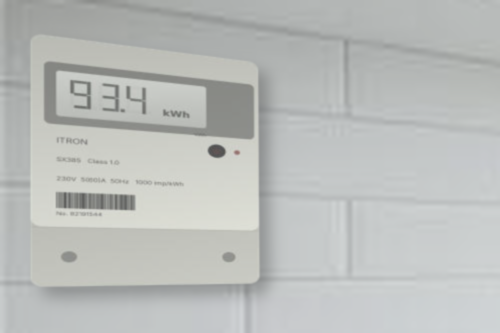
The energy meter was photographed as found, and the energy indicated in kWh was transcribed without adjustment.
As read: 93.4 kWh
